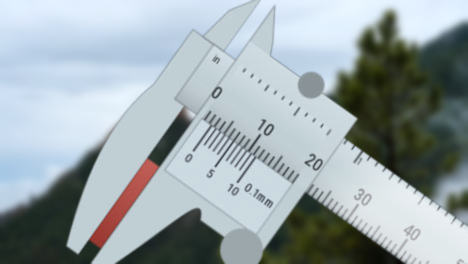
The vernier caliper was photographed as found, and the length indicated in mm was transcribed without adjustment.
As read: 2.5 mm
